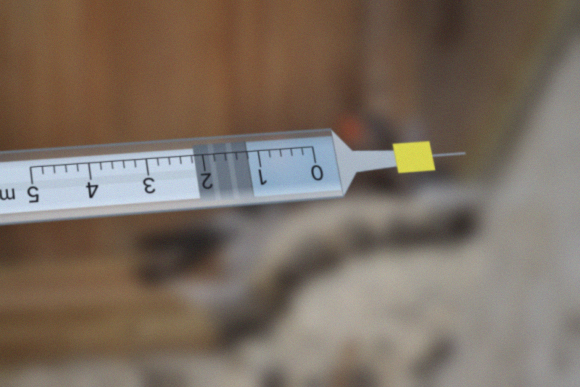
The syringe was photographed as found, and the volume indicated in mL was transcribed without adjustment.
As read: 1.2 mL
